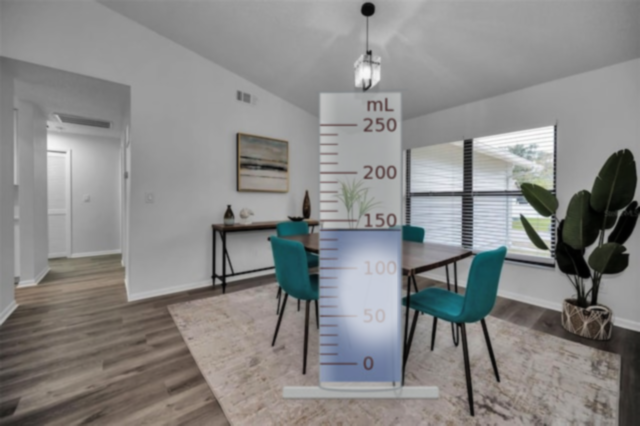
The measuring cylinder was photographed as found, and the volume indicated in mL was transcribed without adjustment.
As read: 140 mL
